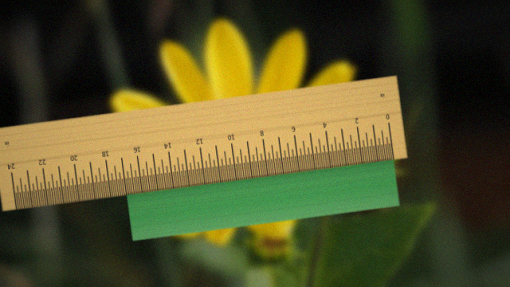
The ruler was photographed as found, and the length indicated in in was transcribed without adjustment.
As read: 17 in
